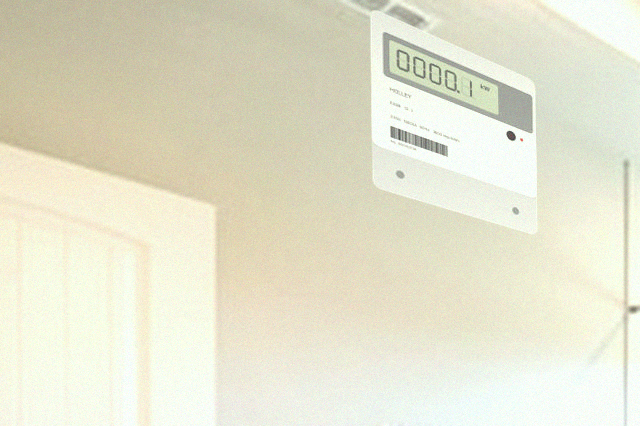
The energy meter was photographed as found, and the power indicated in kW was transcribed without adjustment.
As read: 0.1 kW
